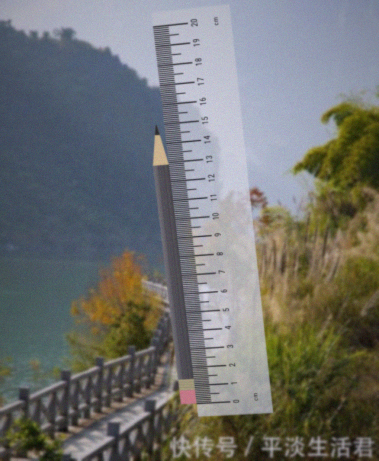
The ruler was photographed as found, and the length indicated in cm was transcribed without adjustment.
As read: 15 cm
